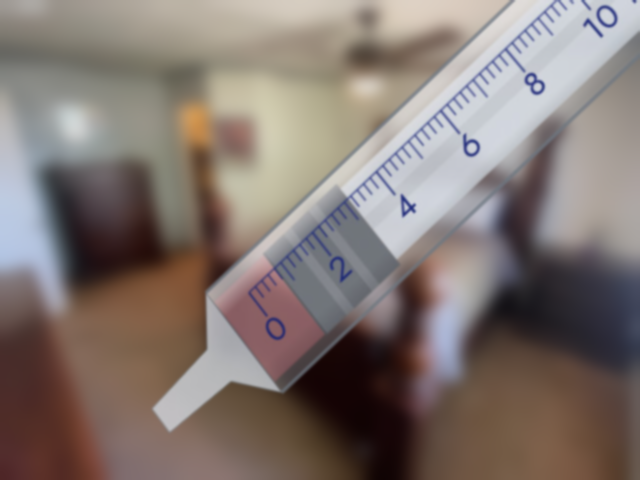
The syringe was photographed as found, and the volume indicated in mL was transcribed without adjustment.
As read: 0.8 mL
